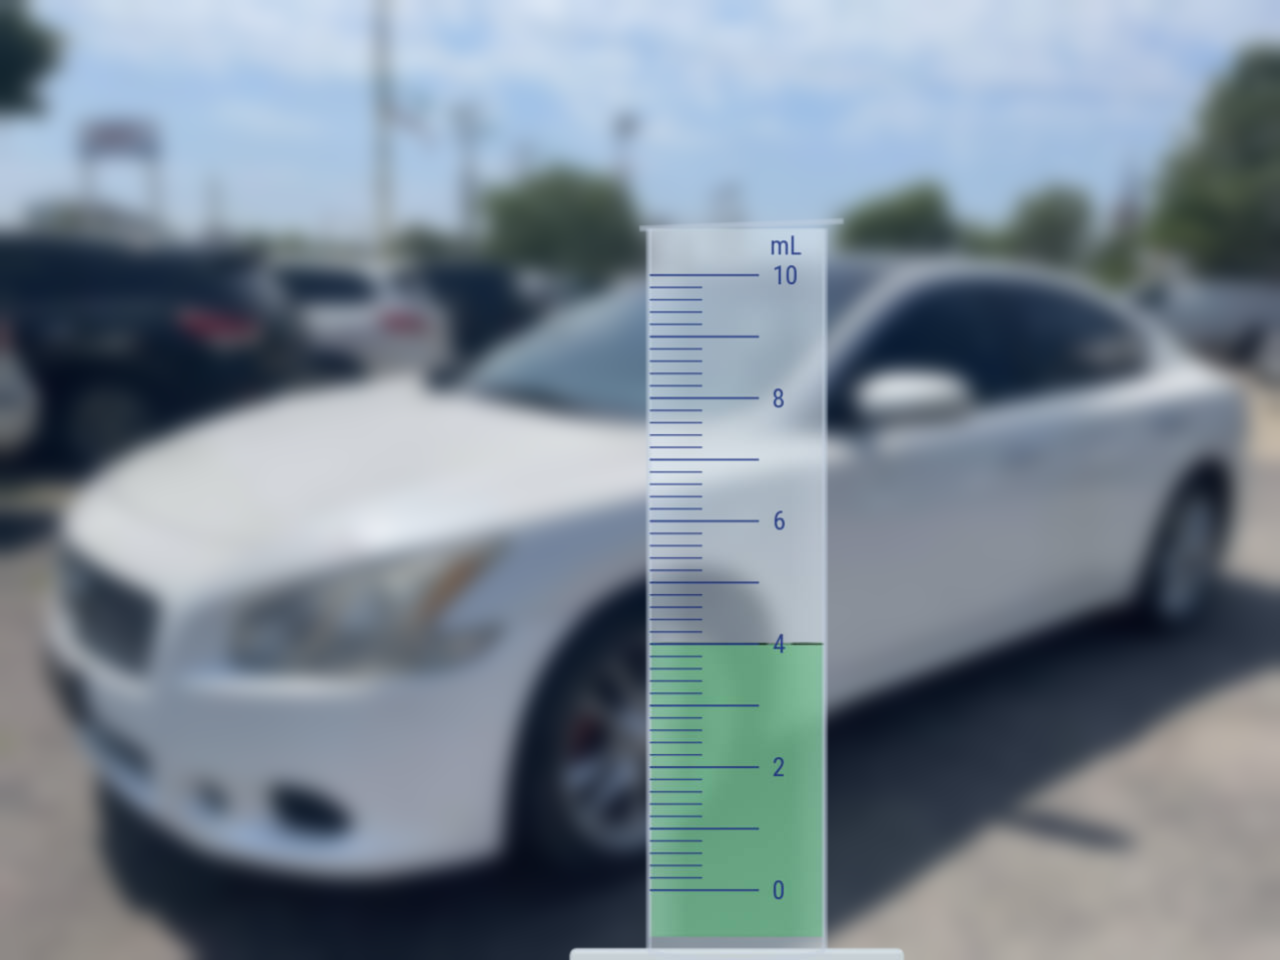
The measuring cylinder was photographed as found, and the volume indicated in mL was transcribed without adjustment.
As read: 4 mL
